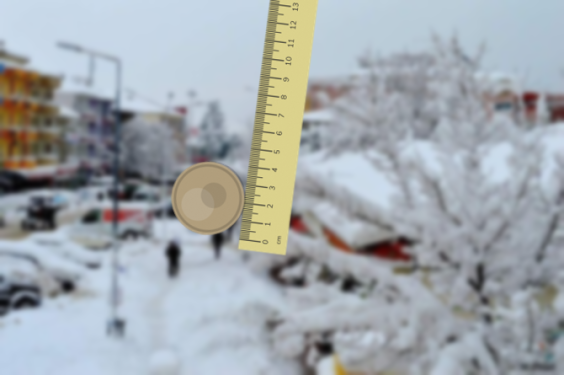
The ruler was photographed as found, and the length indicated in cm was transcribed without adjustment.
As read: 4 cm
